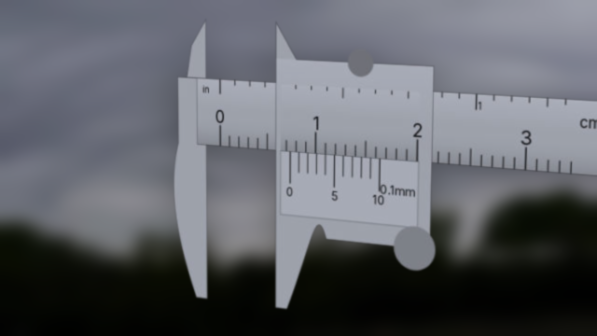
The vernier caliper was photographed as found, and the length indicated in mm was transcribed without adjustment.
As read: 7.4 mm
